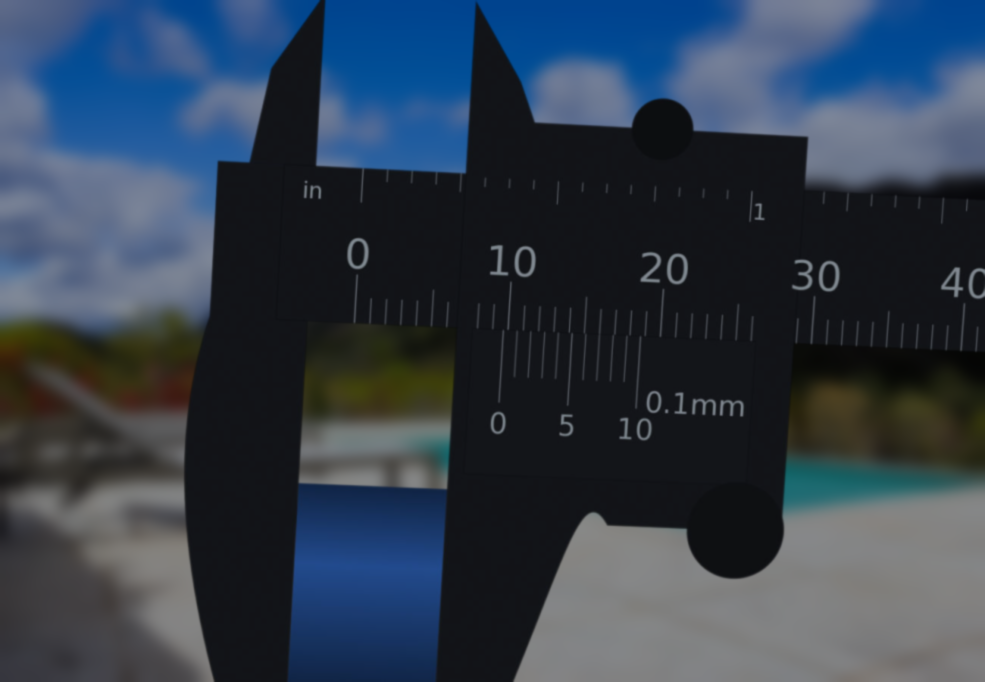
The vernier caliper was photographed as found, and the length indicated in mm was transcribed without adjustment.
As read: 9.7 mm
